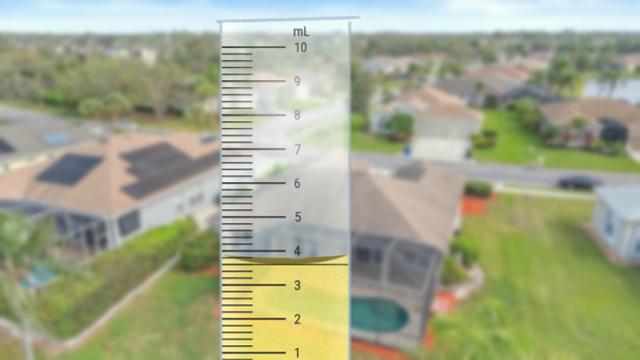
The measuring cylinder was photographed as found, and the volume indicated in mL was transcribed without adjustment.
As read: 3.6 mL
